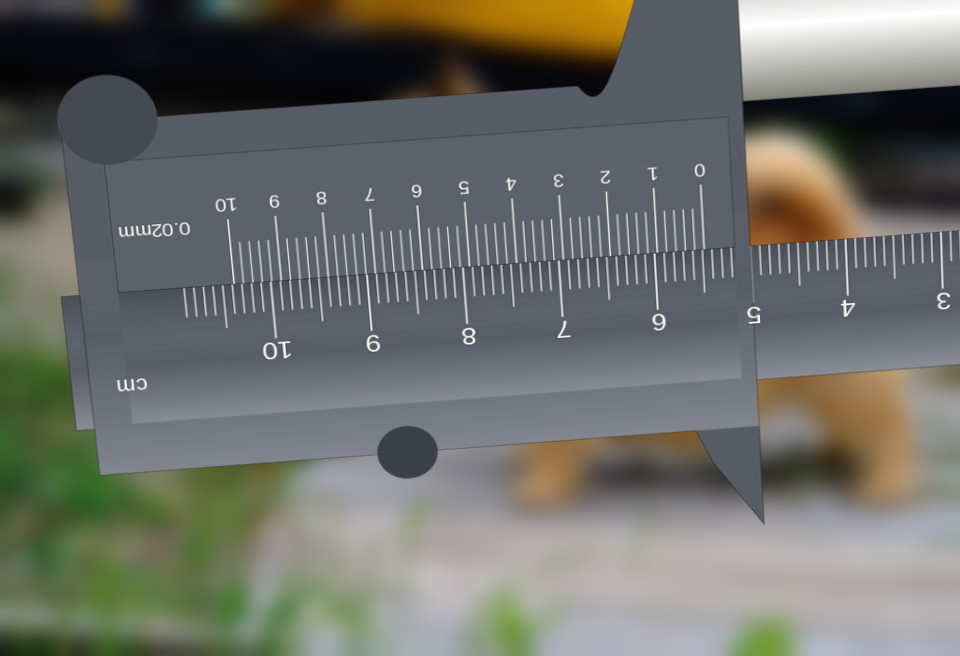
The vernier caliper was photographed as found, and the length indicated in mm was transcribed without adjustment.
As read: 54.8 mm
